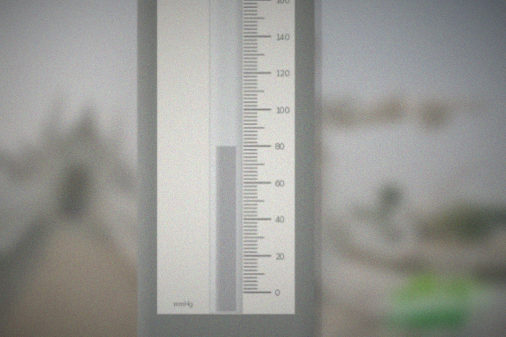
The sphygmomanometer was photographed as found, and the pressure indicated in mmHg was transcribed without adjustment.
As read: 80 mmHg
